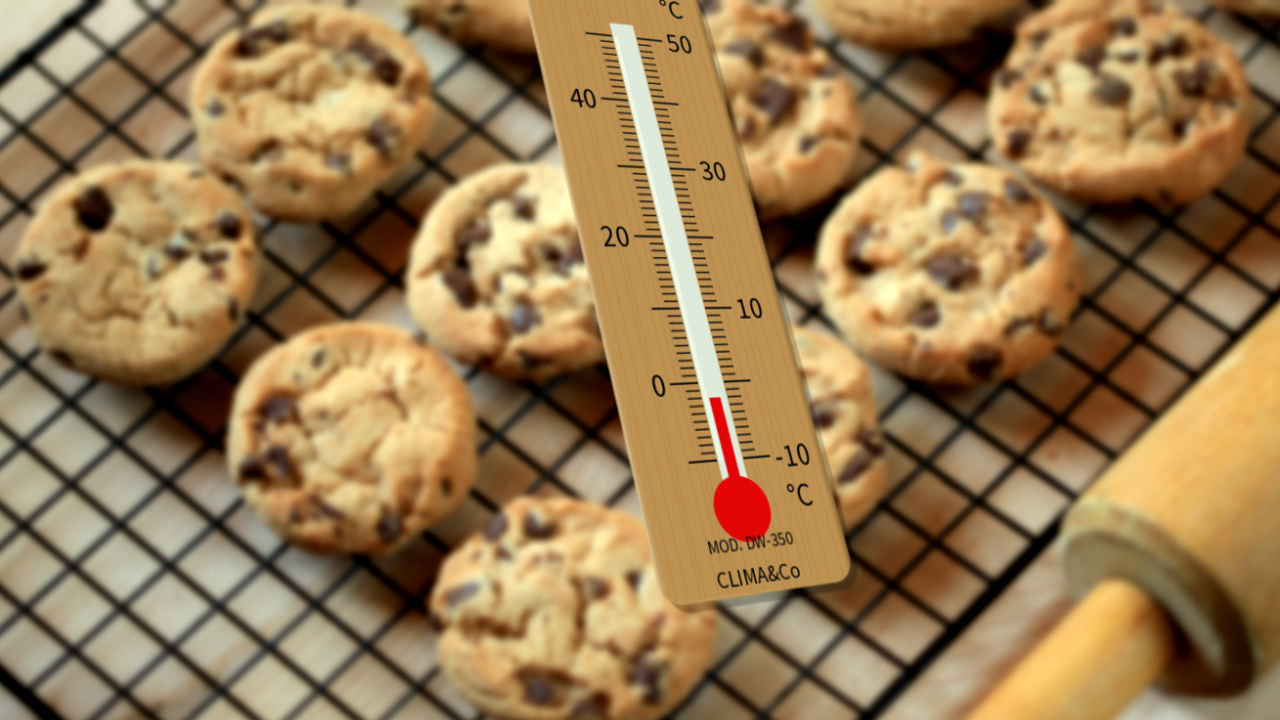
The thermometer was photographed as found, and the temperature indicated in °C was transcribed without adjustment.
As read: -2 °C
